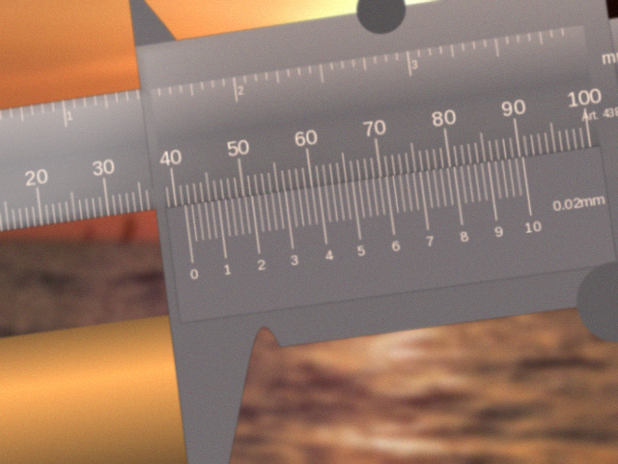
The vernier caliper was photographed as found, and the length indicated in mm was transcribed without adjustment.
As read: 41.4 mm
